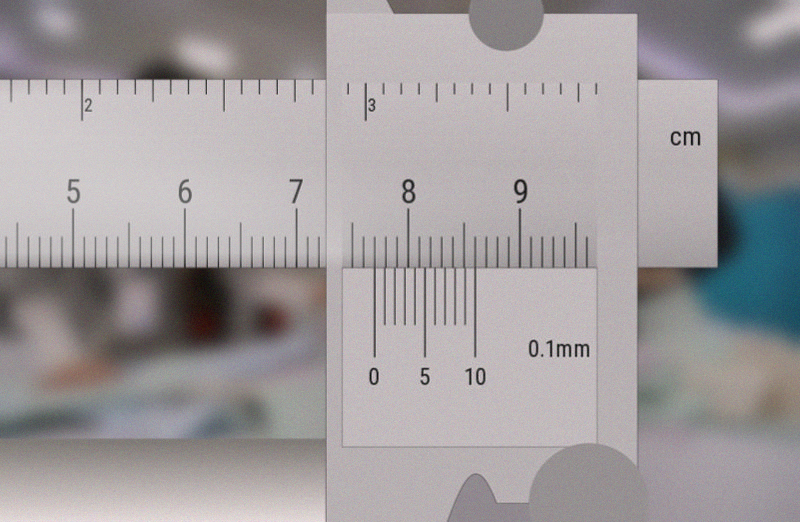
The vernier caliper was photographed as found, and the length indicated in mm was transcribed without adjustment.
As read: 77.0 mm
